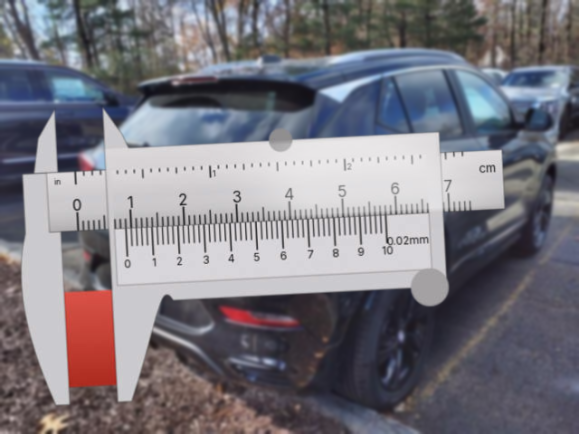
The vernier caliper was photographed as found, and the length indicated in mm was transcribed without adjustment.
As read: 9.0 mm
